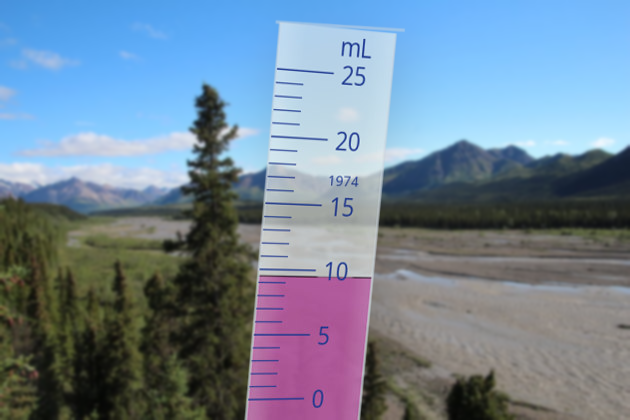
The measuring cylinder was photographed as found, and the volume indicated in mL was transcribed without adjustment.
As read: 9.5 mL
